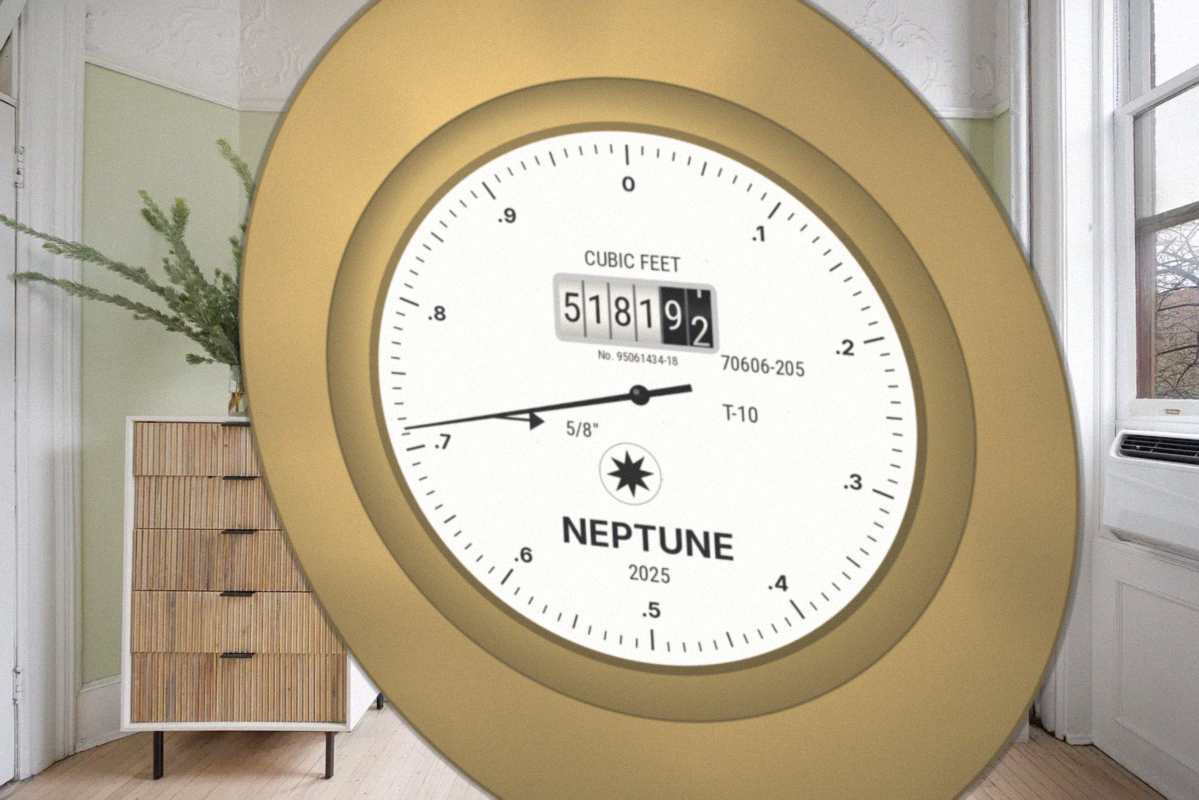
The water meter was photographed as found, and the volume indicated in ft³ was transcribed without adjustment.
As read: 518191.71 ft³
